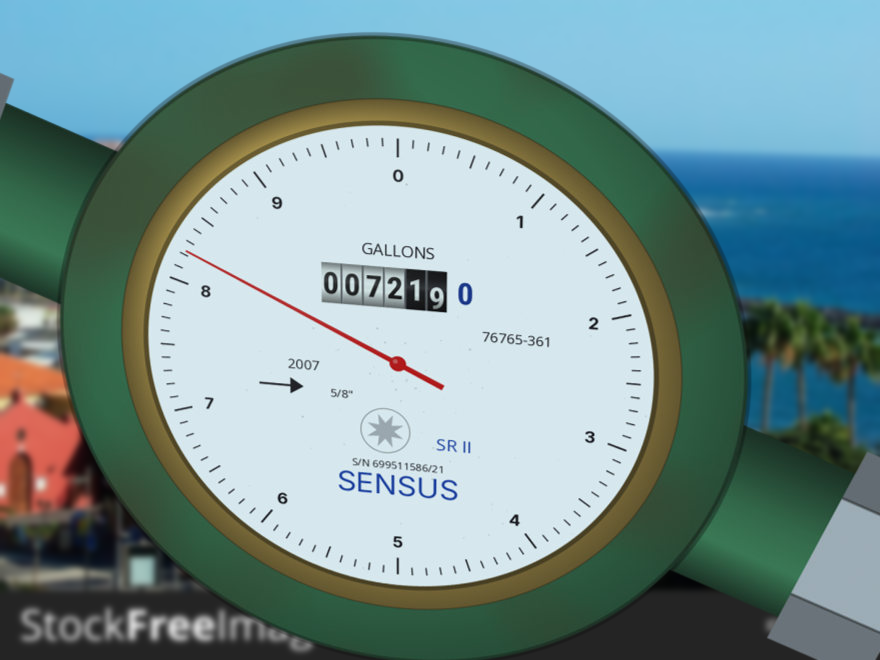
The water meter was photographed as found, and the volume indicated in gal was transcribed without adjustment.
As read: 72188.2 gal
